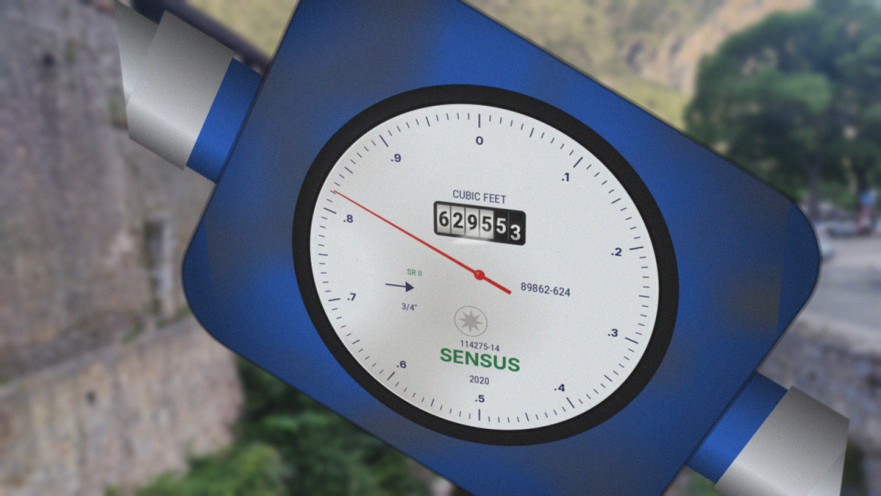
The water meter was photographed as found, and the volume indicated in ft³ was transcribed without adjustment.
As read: 629552.82 ft³
